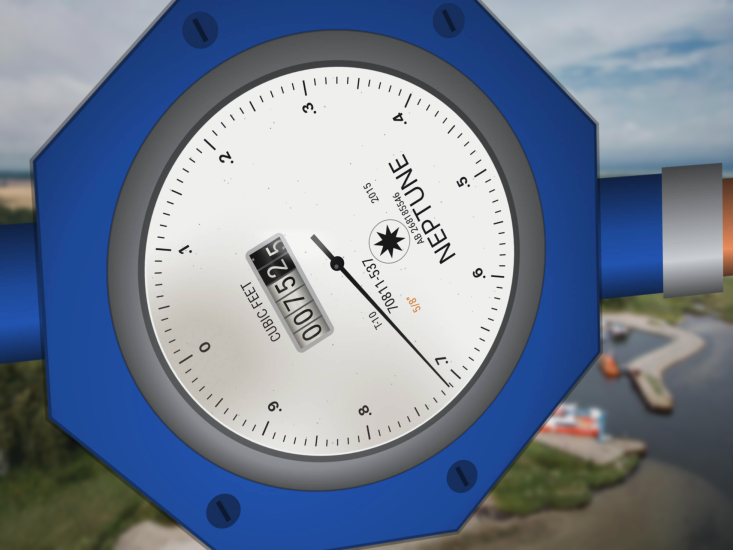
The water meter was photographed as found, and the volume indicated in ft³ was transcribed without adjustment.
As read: 7524.71 ft³
